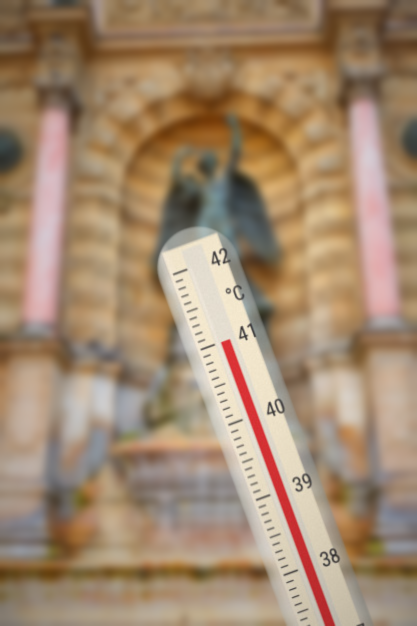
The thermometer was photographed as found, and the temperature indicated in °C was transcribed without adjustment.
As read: 41 °C
